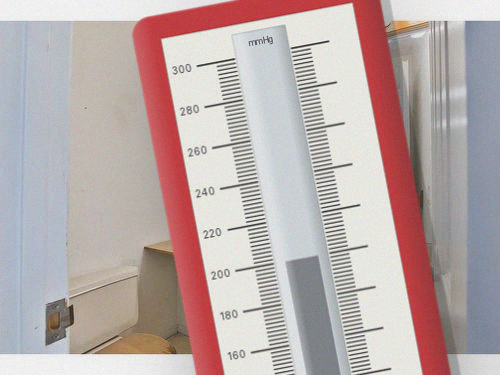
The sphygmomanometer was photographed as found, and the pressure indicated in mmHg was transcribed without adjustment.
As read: 200 mmHg
